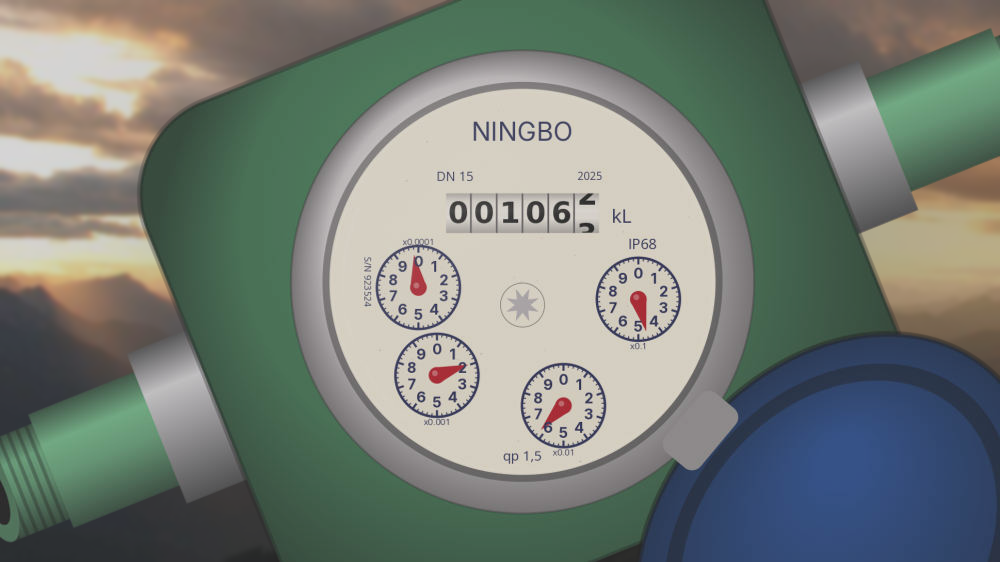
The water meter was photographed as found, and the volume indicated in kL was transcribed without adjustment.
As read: 1062.4619 kL
